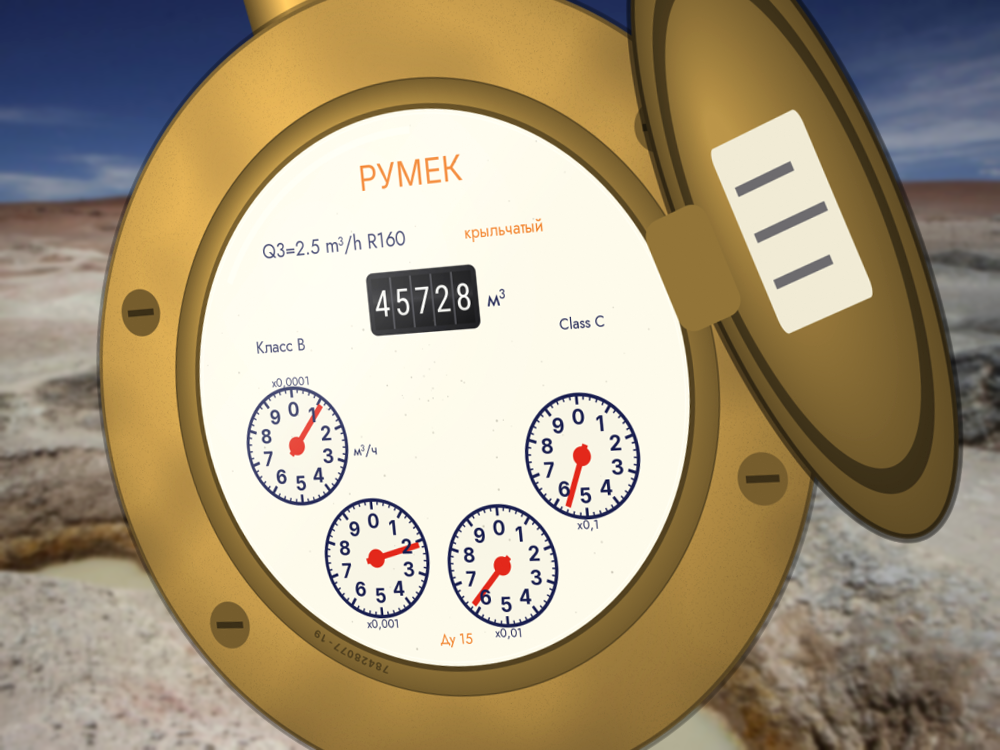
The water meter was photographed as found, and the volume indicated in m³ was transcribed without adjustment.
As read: 45728.5621 m³
